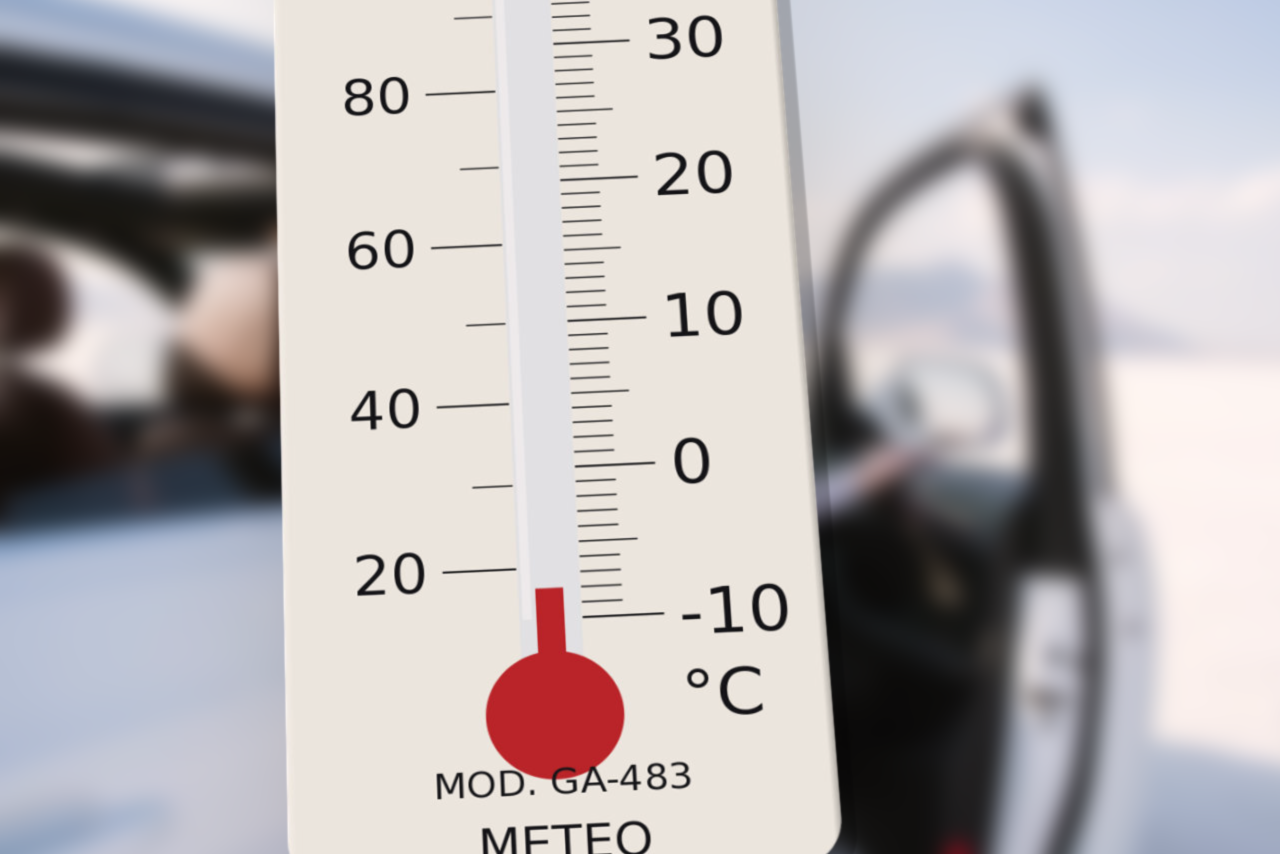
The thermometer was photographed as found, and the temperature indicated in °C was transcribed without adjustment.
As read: -8 °C
